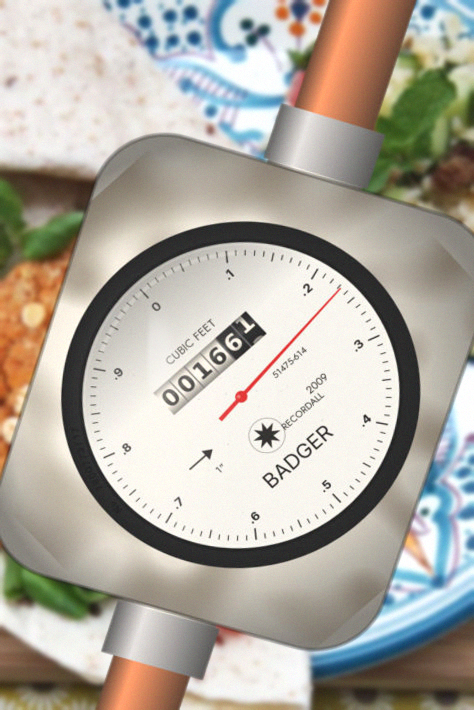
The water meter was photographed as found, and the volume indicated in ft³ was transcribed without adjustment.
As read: 1661.23 ft³
